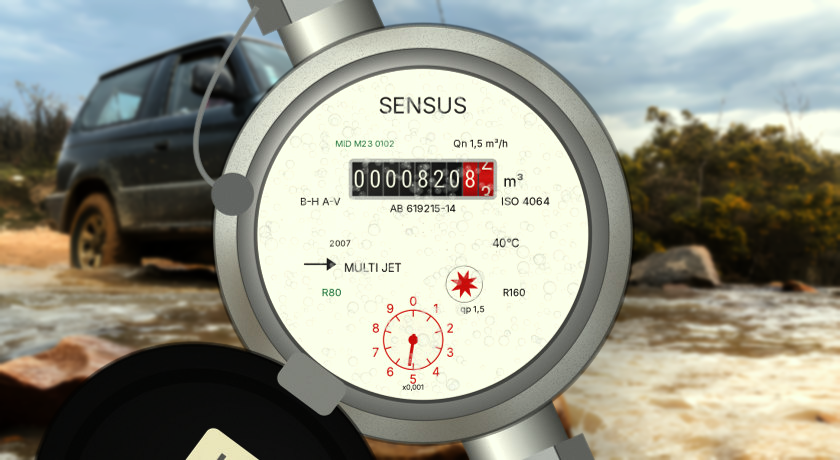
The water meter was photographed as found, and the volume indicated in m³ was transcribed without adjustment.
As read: 820.825 m³
